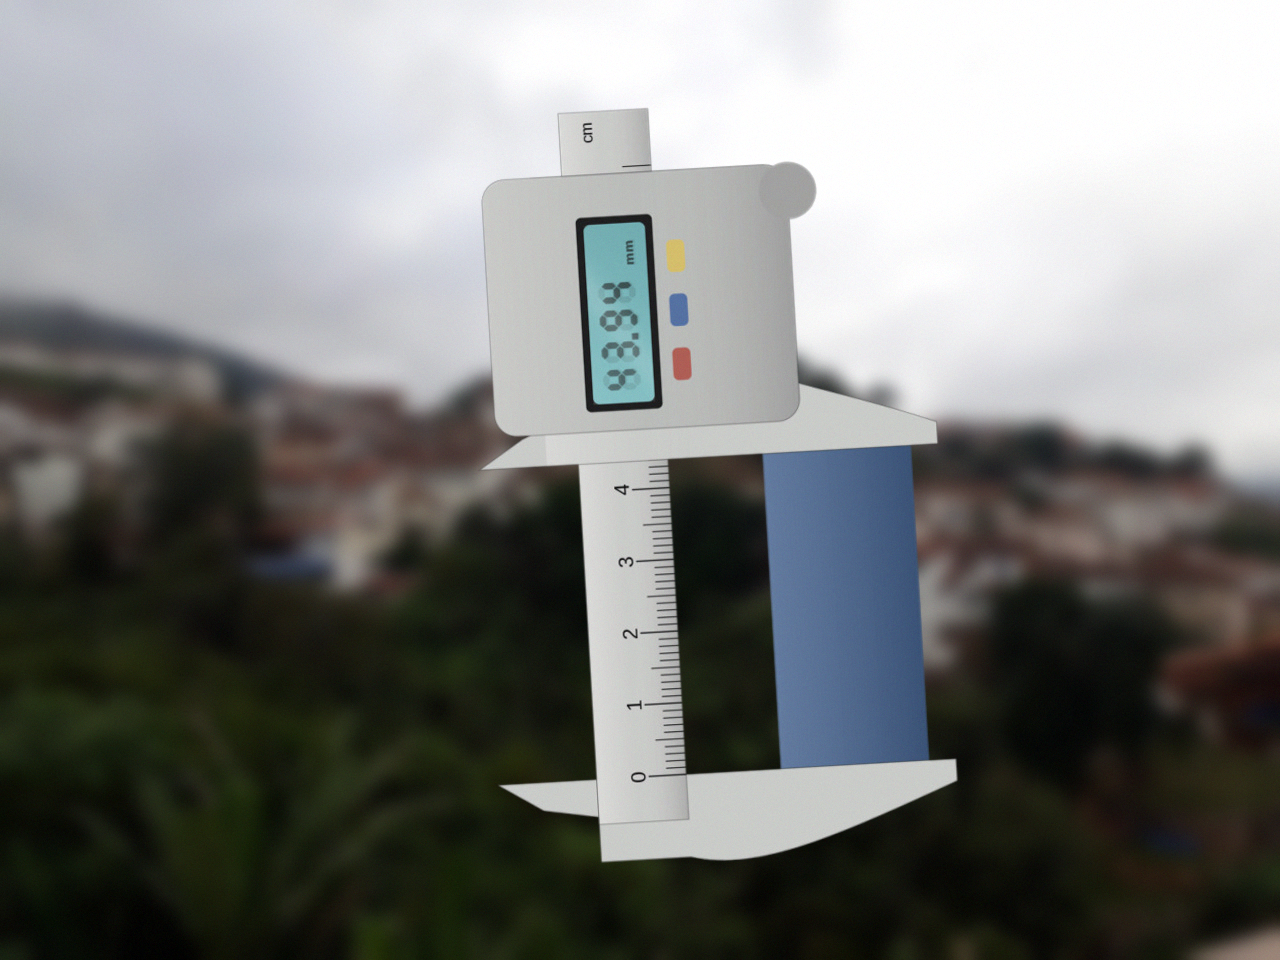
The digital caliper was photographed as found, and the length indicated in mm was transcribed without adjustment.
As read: 43.94 mm
